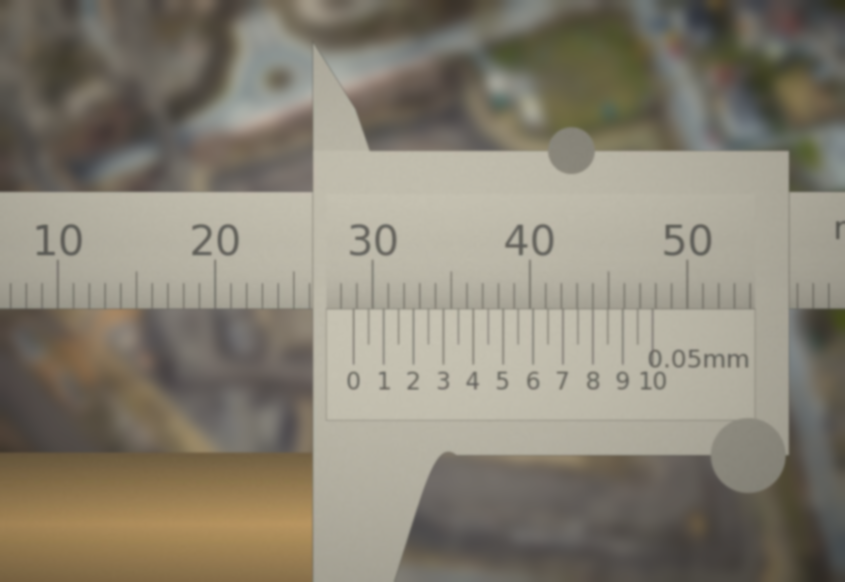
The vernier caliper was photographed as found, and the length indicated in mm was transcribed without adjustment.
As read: 28.8 mm
